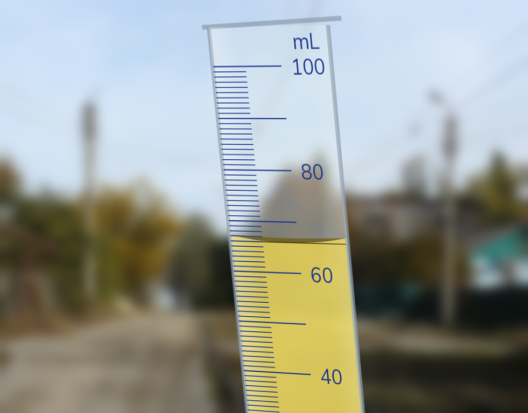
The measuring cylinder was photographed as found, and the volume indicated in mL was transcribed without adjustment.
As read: 66 mL
